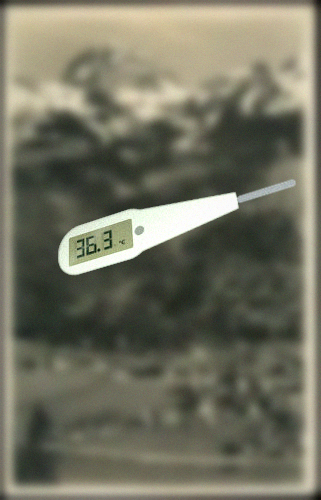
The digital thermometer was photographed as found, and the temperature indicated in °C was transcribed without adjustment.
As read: 36.3 °C
